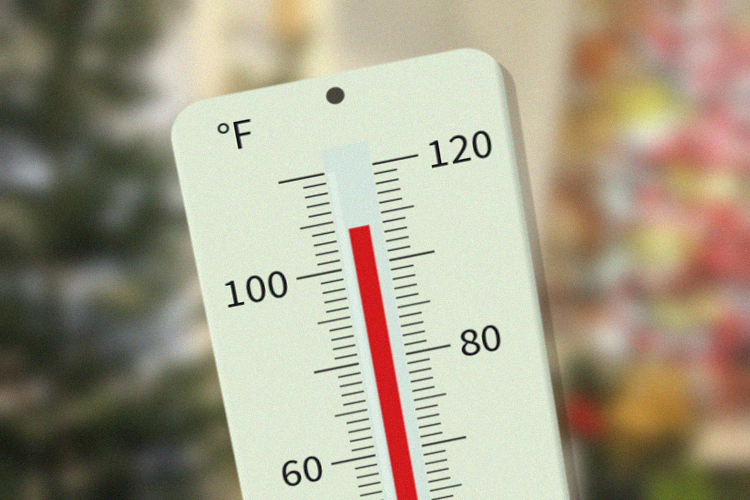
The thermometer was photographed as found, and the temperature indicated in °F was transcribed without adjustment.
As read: 108 °F
